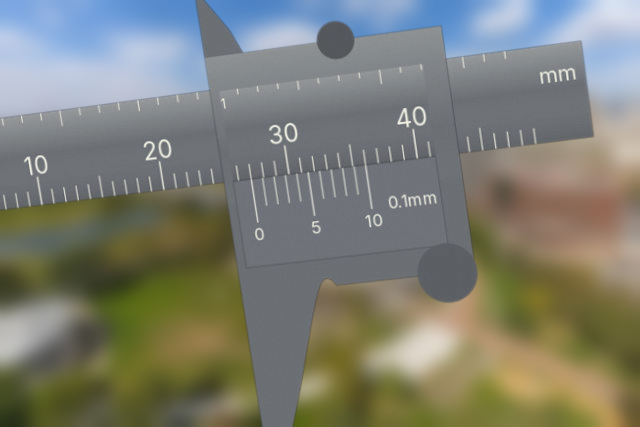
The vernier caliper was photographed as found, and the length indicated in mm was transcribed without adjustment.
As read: 27.0 mm
